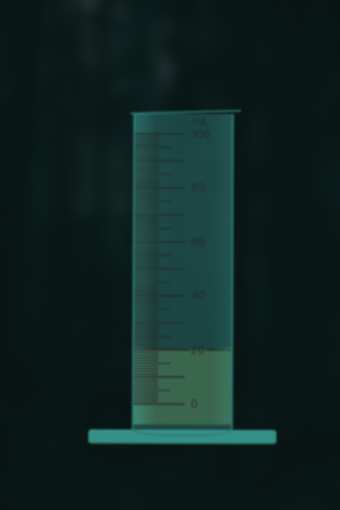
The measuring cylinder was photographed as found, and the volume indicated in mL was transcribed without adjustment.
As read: 20 mL
